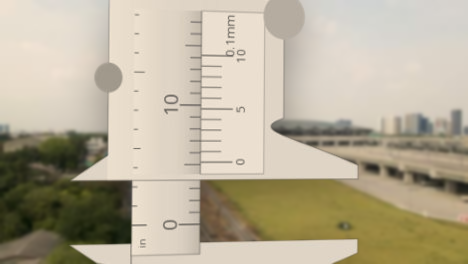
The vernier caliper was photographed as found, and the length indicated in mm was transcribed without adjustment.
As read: 5.2 mm
